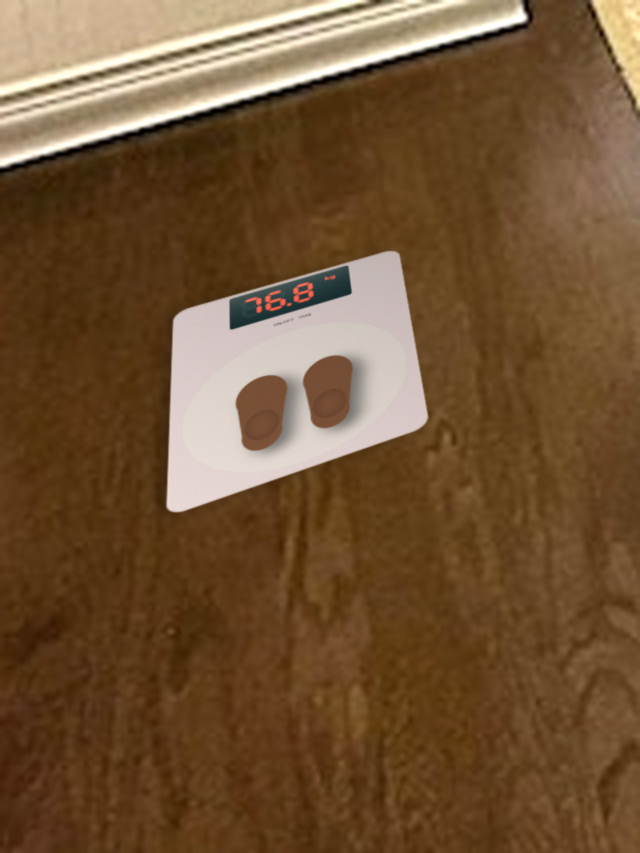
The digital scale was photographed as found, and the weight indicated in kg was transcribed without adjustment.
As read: 76.8 kg
